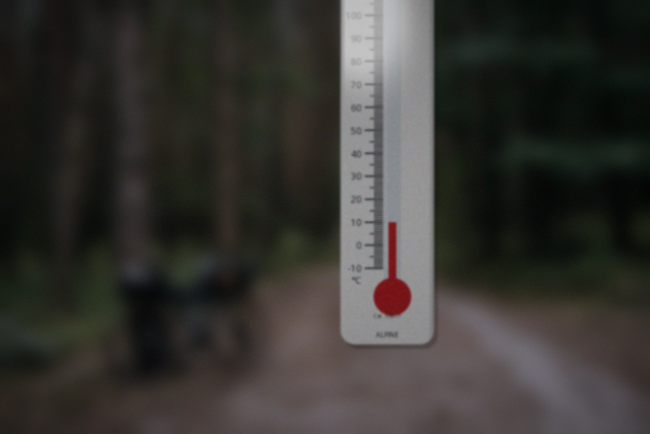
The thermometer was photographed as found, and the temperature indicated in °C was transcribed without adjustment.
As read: 10 °C
